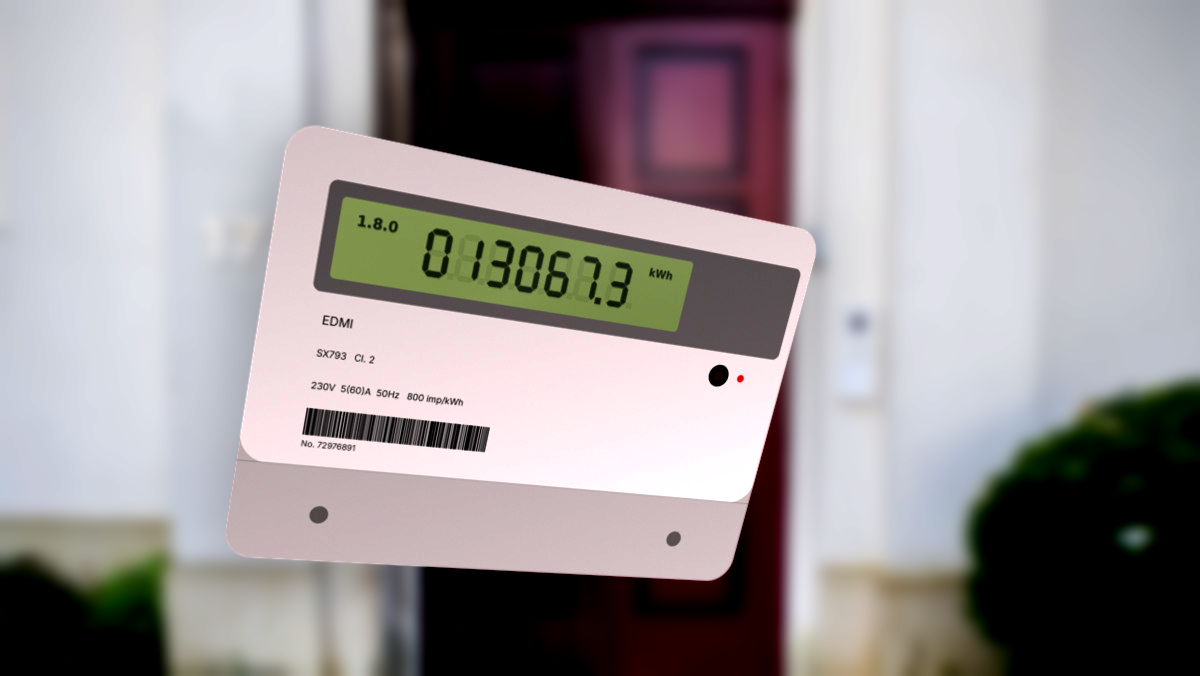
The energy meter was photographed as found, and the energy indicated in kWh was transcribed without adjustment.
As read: 13067.3 kWh
